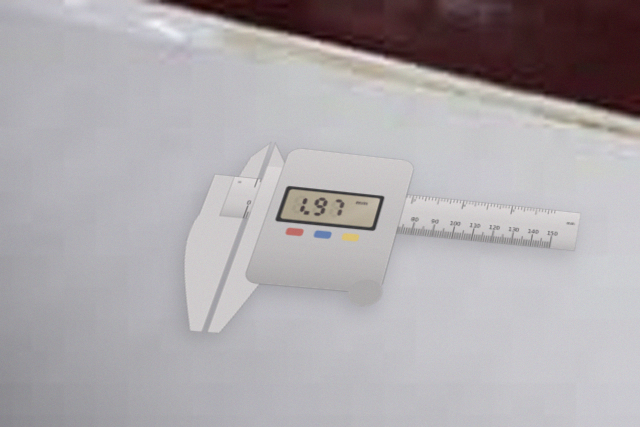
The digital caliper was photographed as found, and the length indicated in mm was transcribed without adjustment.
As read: 1.97 mm
